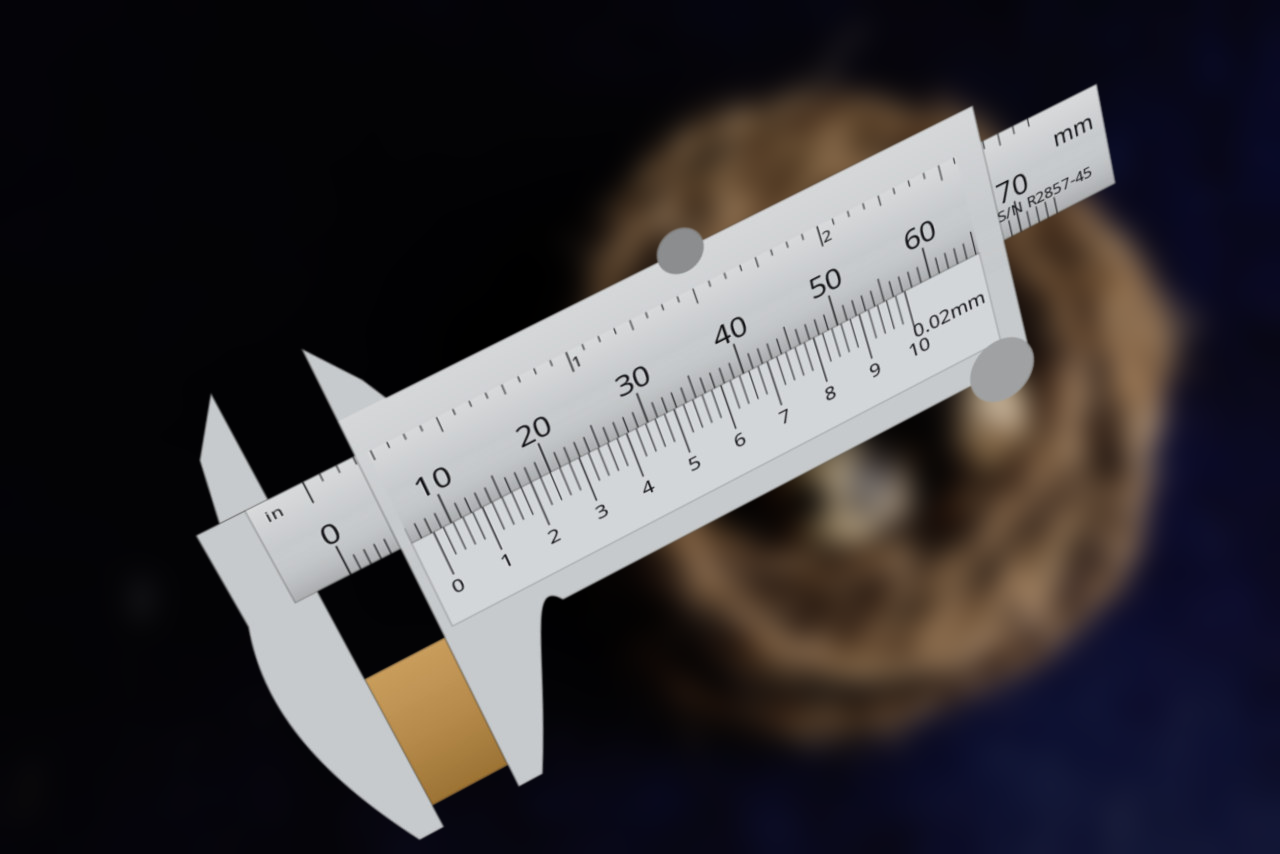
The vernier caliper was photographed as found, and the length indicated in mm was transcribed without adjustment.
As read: 8.2 mm
